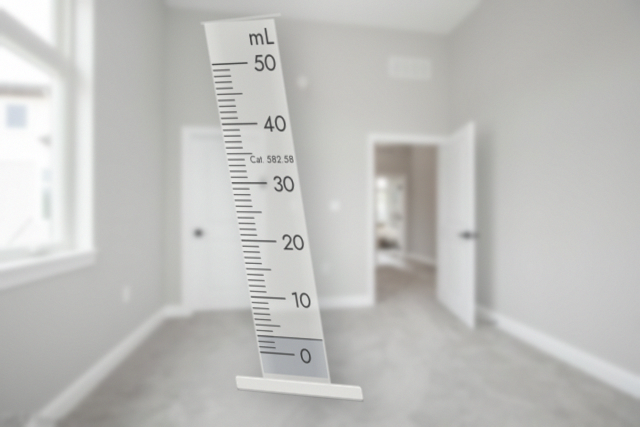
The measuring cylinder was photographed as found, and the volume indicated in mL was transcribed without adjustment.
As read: 3 mL
